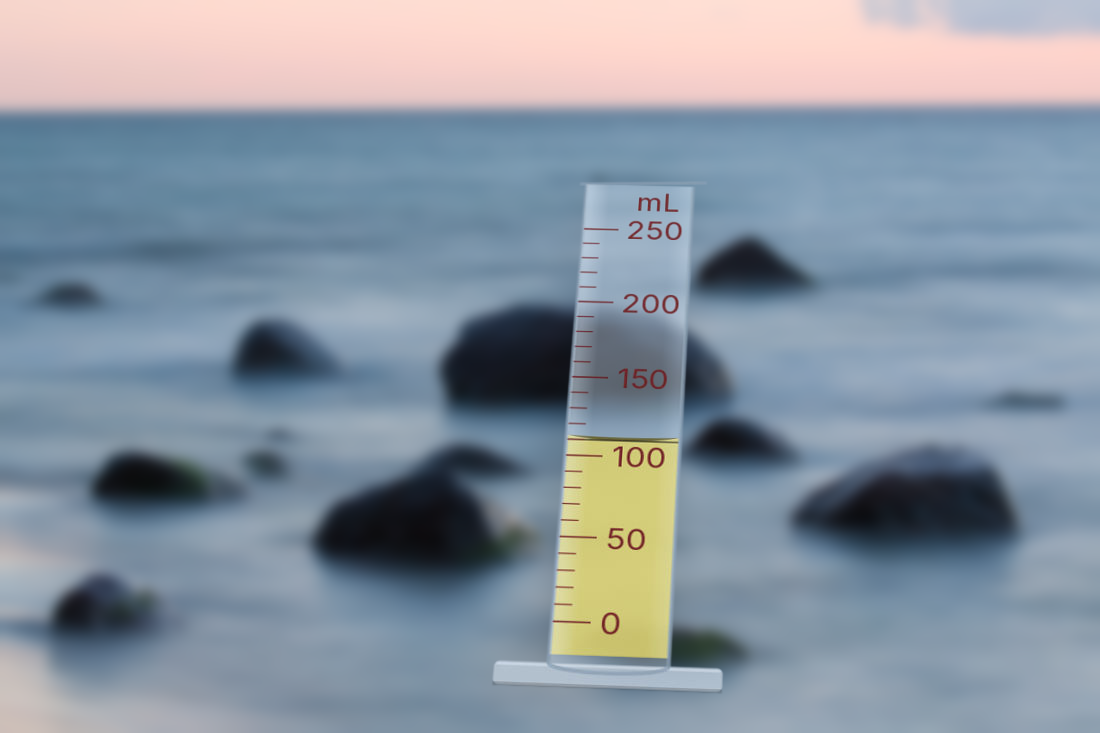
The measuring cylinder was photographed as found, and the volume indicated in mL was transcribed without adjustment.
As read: 110 mL
